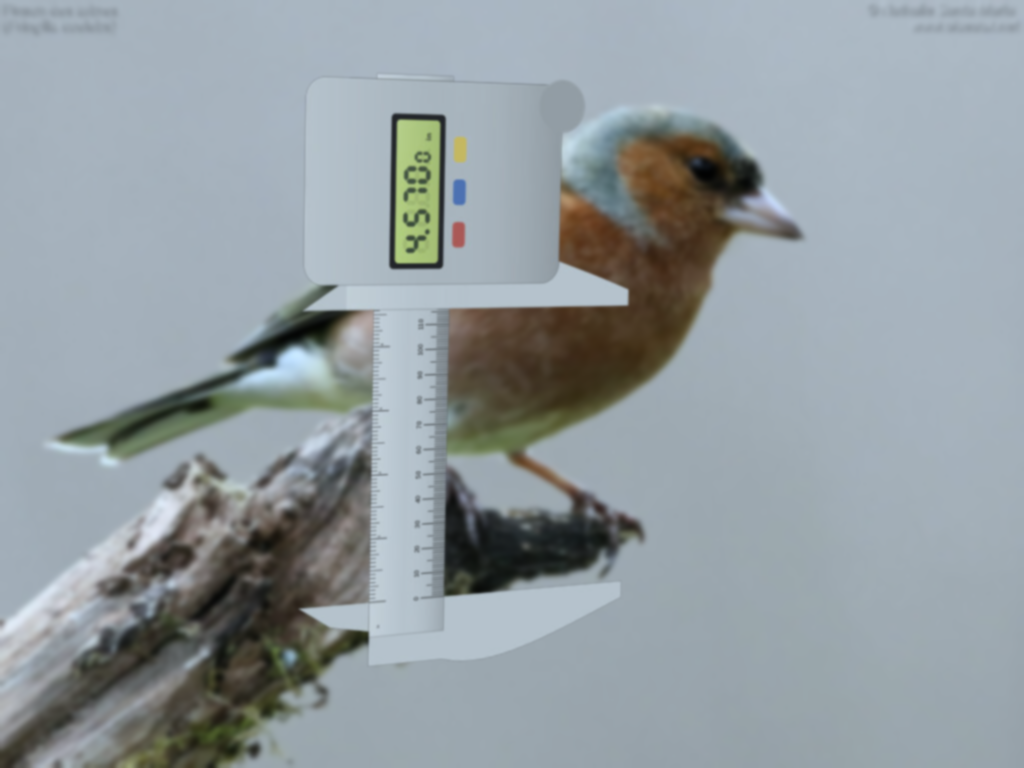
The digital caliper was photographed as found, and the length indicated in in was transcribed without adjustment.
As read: 4.5700 in
